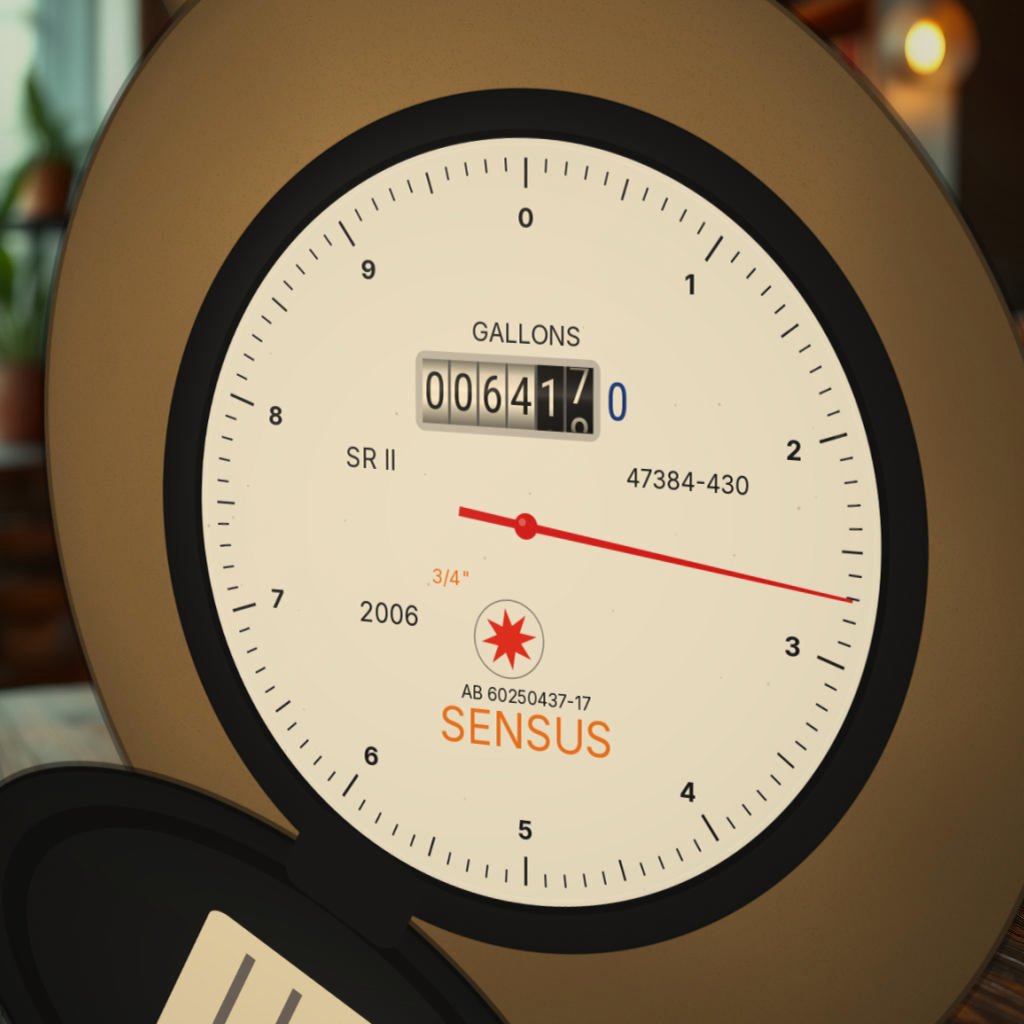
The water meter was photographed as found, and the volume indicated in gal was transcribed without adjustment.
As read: 64172.7 gal
